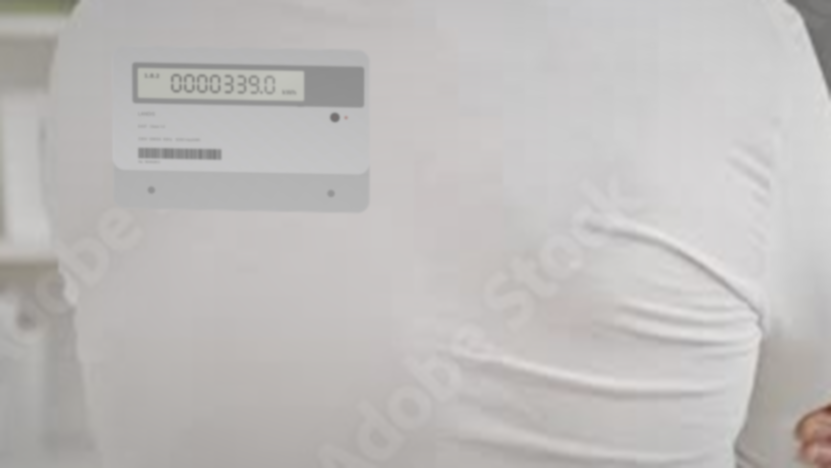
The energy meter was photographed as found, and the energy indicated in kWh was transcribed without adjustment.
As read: 339.0 kWh
